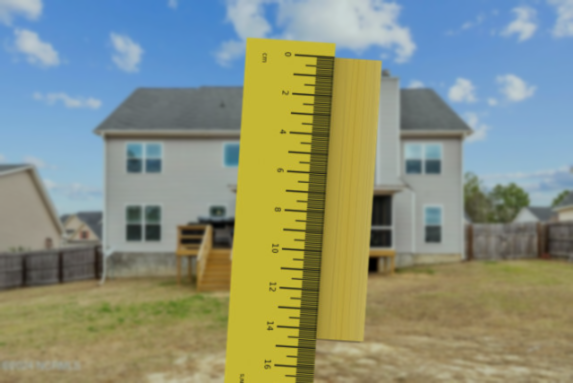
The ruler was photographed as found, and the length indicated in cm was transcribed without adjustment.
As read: 14.5 cm
